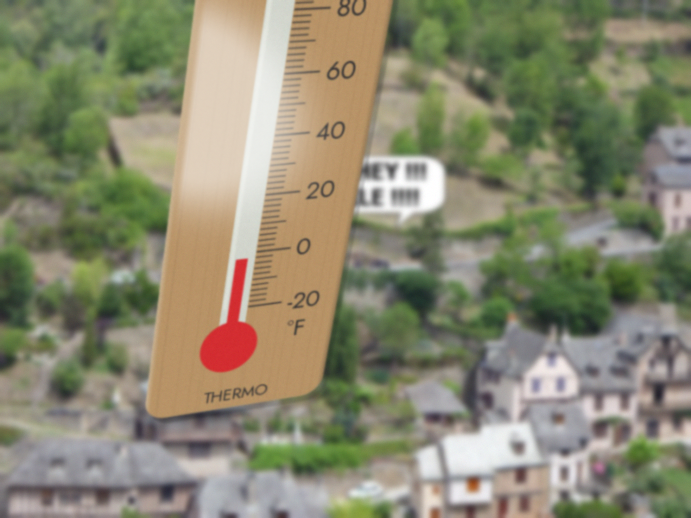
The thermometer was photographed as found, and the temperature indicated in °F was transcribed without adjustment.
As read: -2 °F
